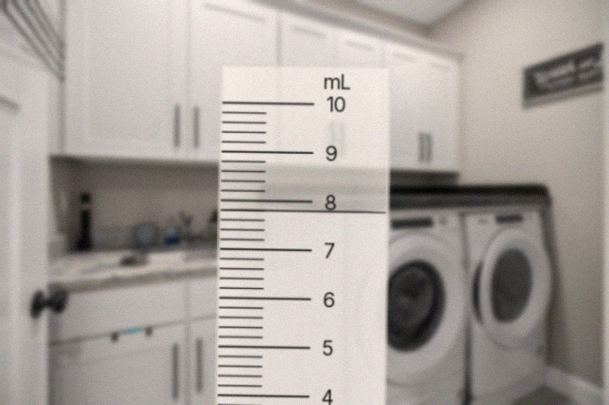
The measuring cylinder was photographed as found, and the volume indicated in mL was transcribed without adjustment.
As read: 7.8 mL
